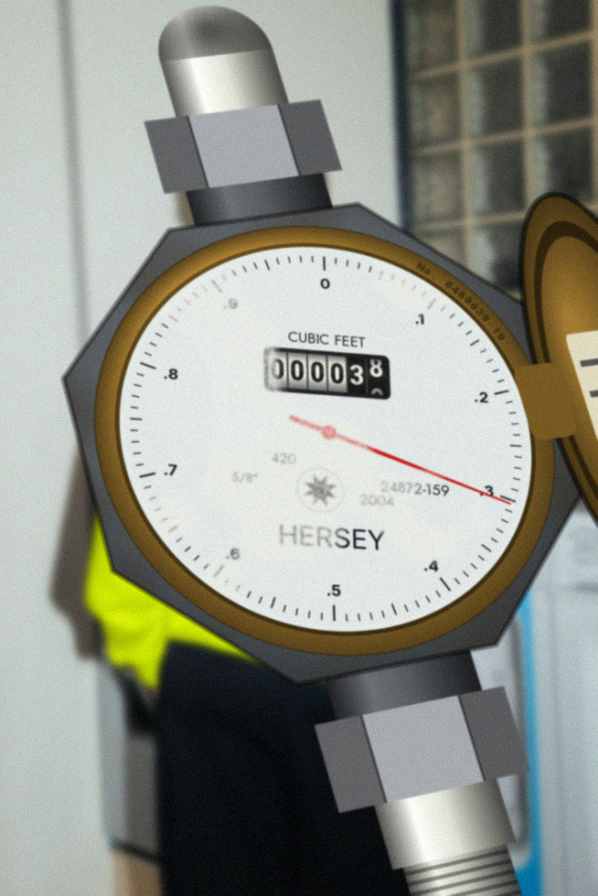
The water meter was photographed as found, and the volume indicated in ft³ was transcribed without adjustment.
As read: 38.30 ft³
